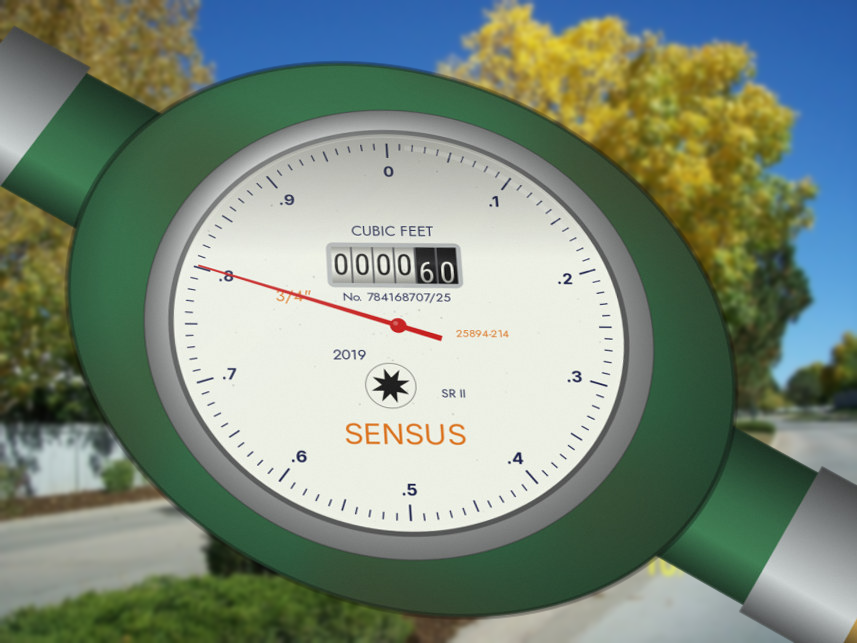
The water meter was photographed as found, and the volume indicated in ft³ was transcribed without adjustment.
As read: 59.80 ft³
